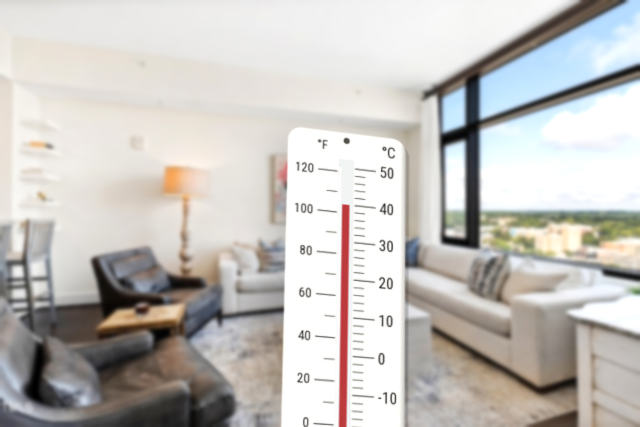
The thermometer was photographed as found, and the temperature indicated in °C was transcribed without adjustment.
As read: 40 °C
